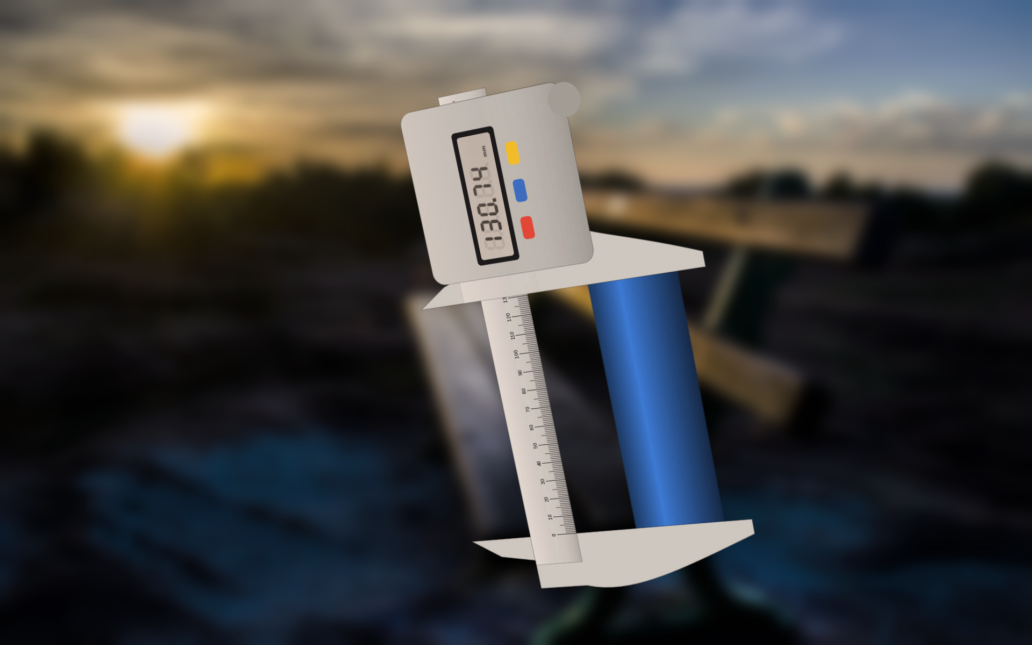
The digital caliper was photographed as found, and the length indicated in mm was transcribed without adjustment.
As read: 130.74 mm
